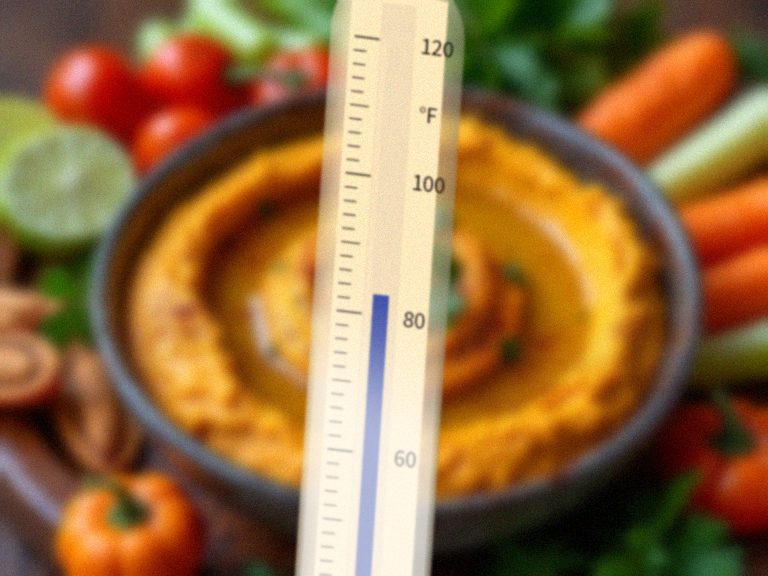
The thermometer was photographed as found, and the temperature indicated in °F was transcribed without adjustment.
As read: 83 °F
